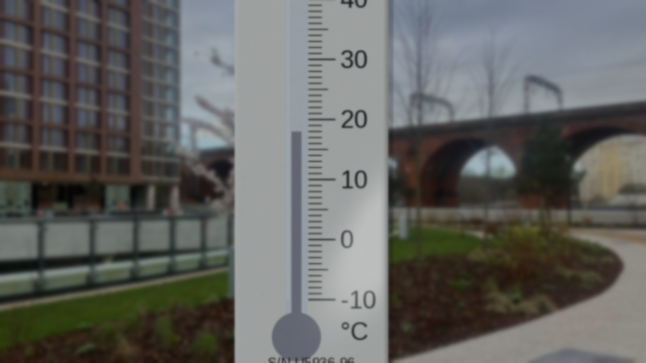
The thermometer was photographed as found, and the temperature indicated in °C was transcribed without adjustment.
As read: 18 °C
